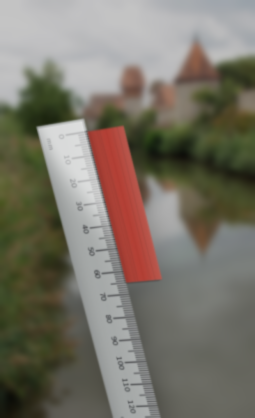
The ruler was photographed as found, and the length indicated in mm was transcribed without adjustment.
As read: 65 mm
